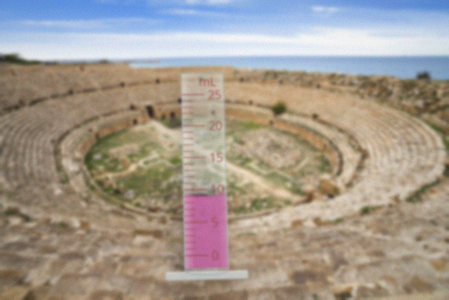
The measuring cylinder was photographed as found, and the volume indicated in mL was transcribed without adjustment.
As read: 9 mL
